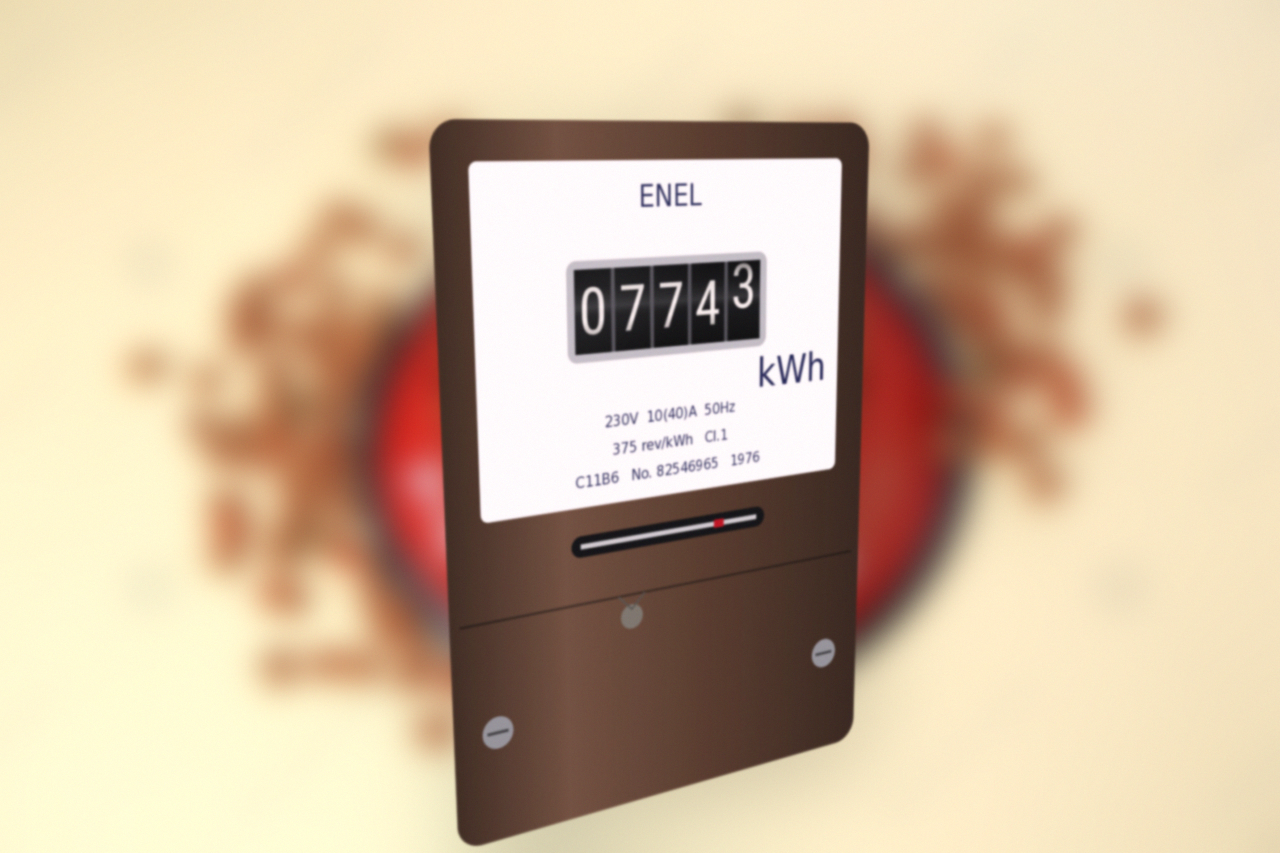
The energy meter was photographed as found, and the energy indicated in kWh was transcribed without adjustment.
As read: 7743 kWh
